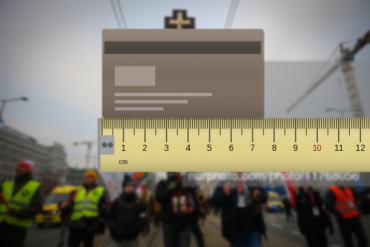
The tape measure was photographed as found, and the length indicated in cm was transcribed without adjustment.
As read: 7.5 cm
